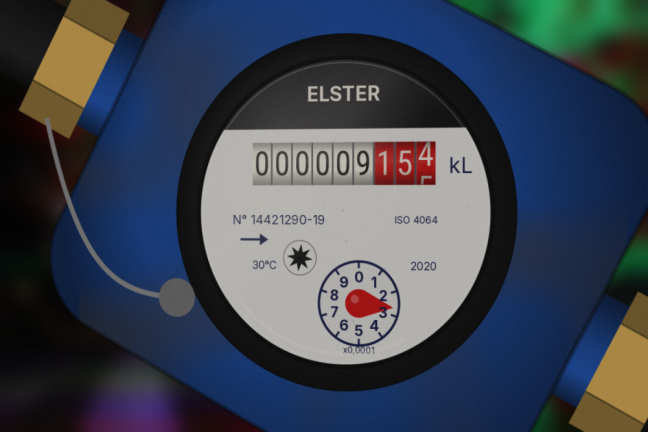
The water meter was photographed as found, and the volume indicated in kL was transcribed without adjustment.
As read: 9.1542 kL
